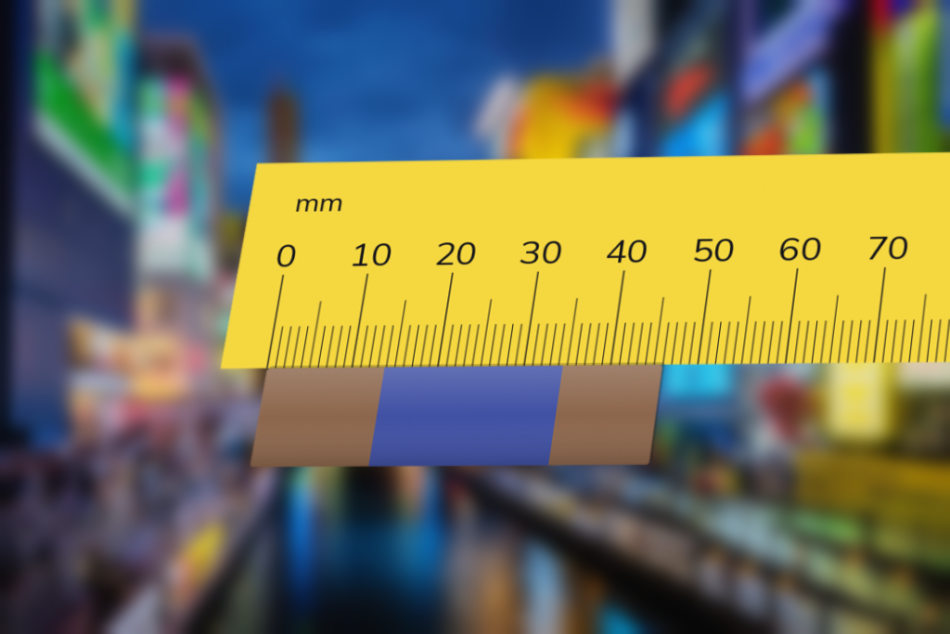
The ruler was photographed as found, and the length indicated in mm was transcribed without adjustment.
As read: 46 mm
